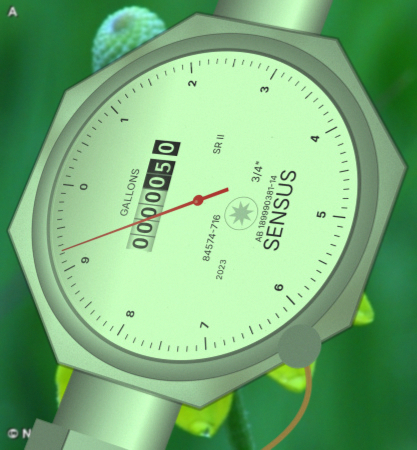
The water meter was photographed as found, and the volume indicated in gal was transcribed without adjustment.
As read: 49.2 gal
